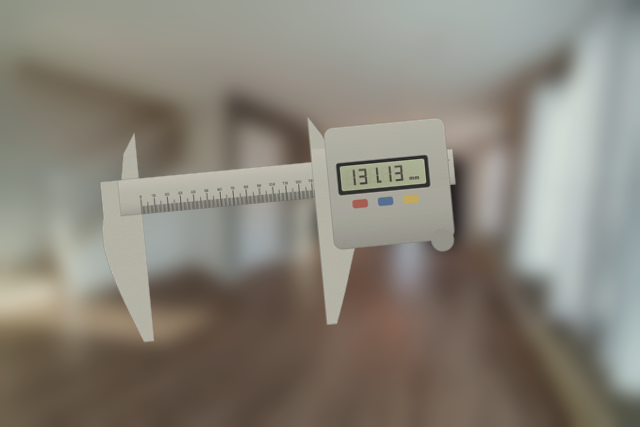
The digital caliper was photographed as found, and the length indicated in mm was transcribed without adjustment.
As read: 131.13 mm
